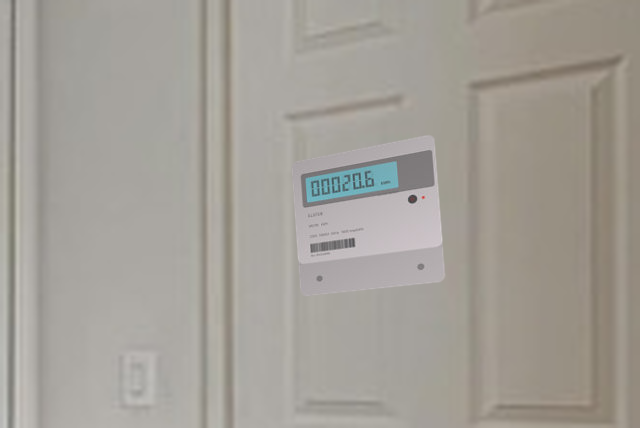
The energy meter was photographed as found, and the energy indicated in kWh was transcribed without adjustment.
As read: 20.6 kWh
